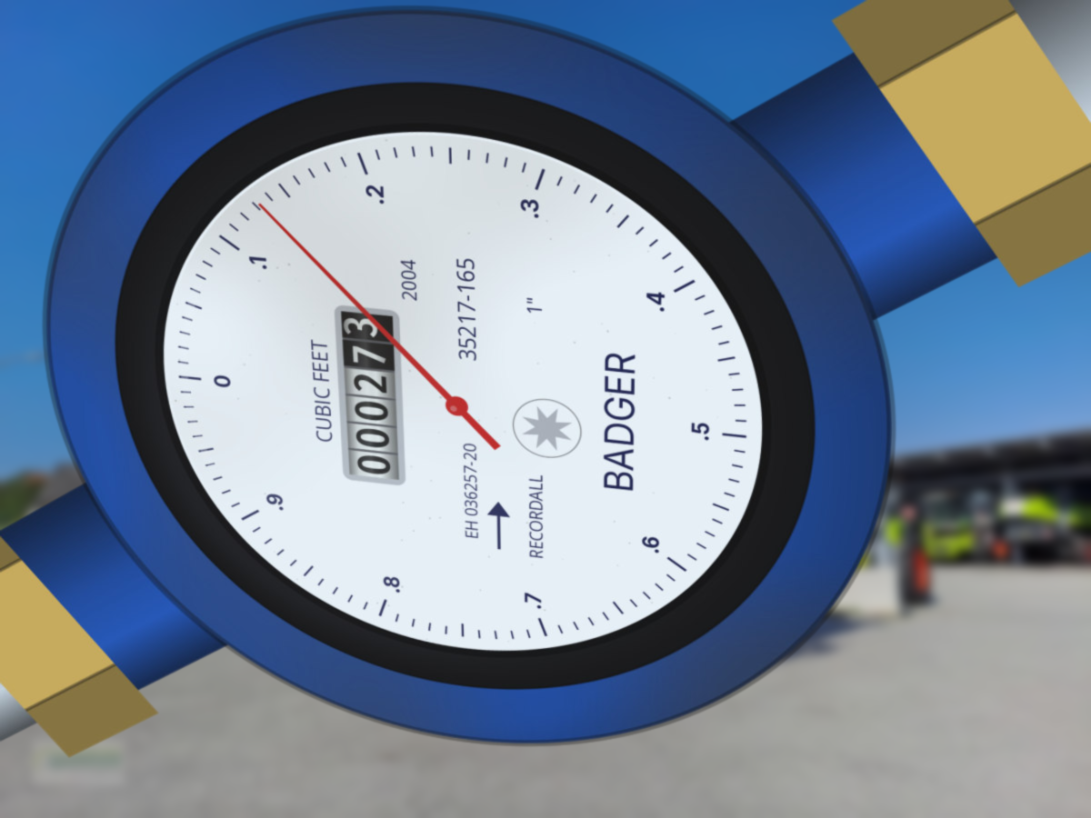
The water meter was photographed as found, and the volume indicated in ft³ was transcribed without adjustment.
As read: 273.13 ft³
